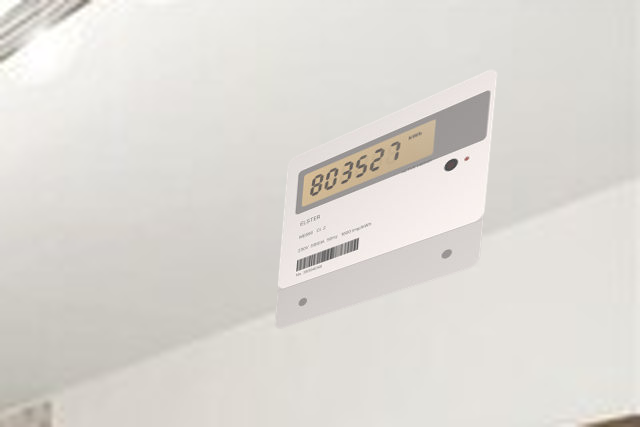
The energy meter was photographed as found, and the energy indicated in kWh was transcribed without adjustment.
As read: 803527 kWh
